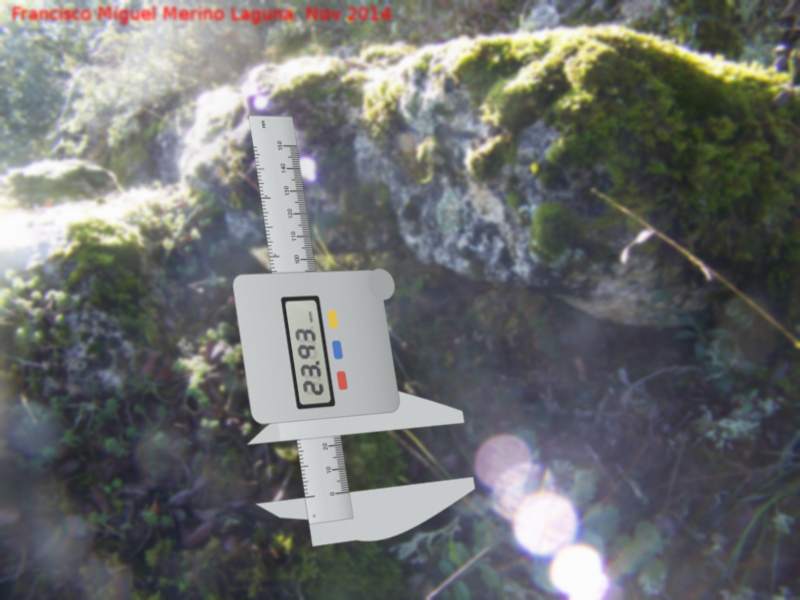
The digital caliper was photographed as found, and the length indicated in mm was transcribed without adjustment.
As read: 23.93 mm
